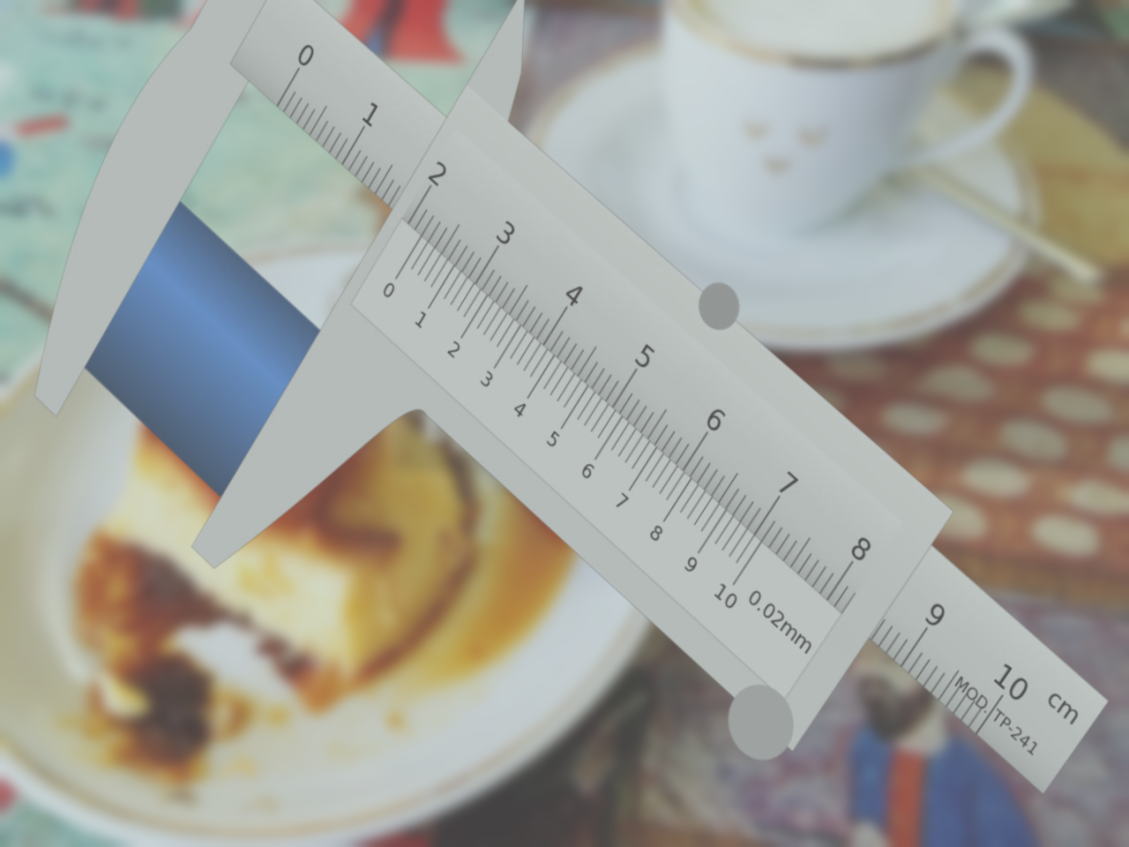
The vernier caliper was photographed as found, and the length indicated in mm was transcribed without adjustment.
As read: 22.0 mm
